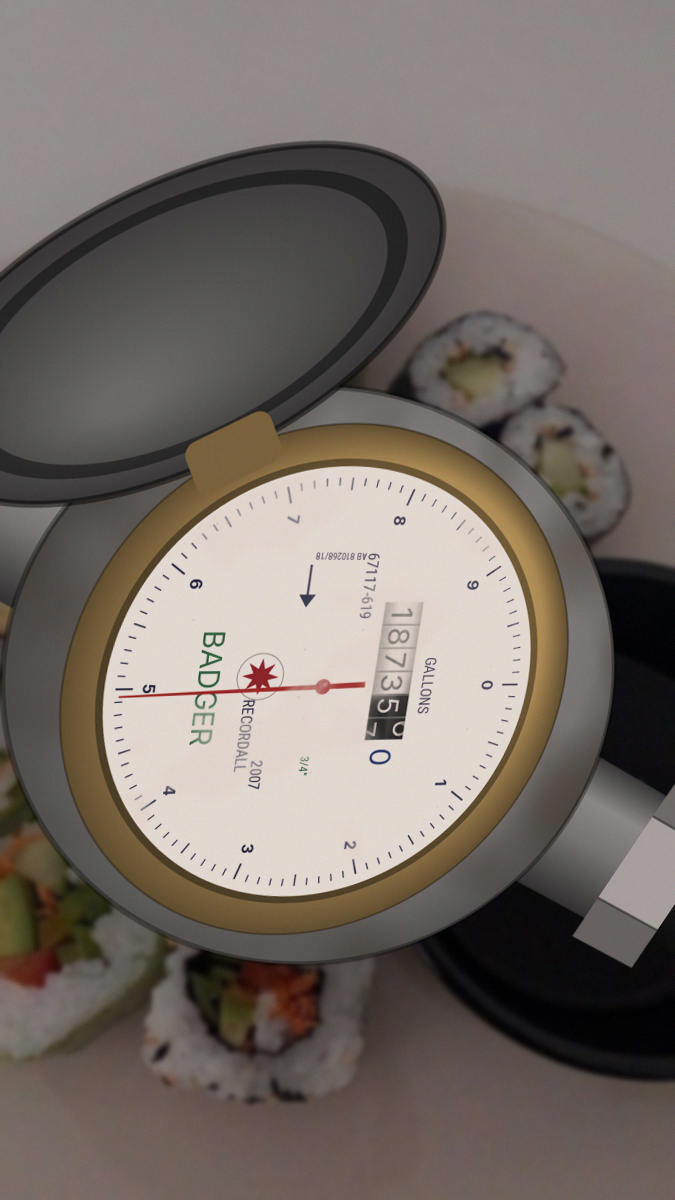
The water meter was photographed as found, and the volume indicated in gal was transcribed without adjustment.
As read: 1873564.9 gal
